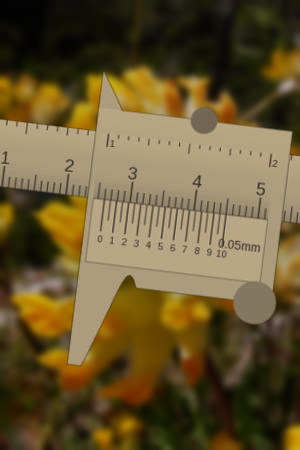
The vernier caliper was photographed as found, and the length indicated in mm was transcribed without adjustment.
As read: 26.0 mm
